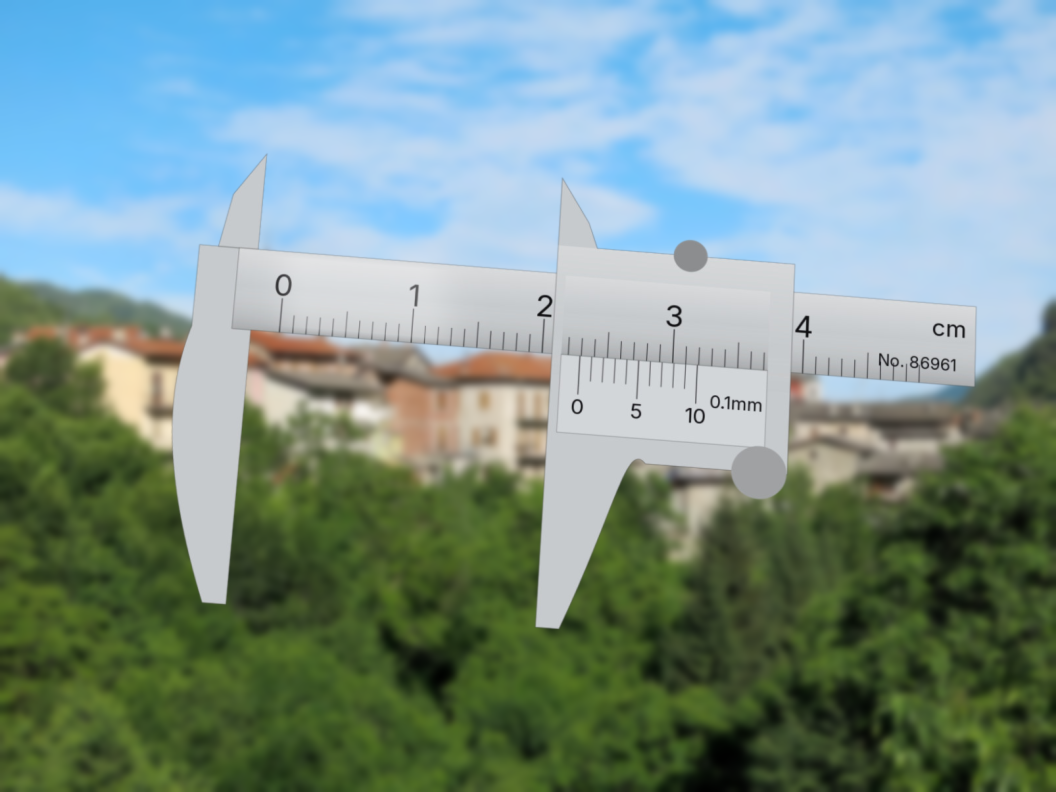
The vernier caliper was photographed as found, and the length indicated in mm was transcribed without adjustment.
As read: 22.9 mm
